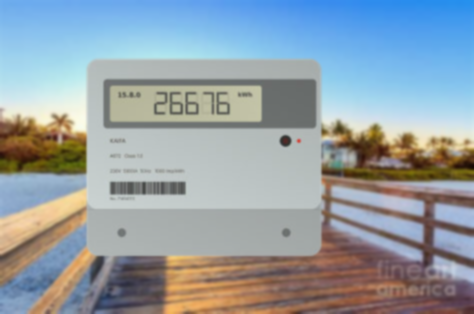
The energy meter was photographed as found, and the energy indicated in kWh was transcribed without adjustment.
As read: 26676 kWh
